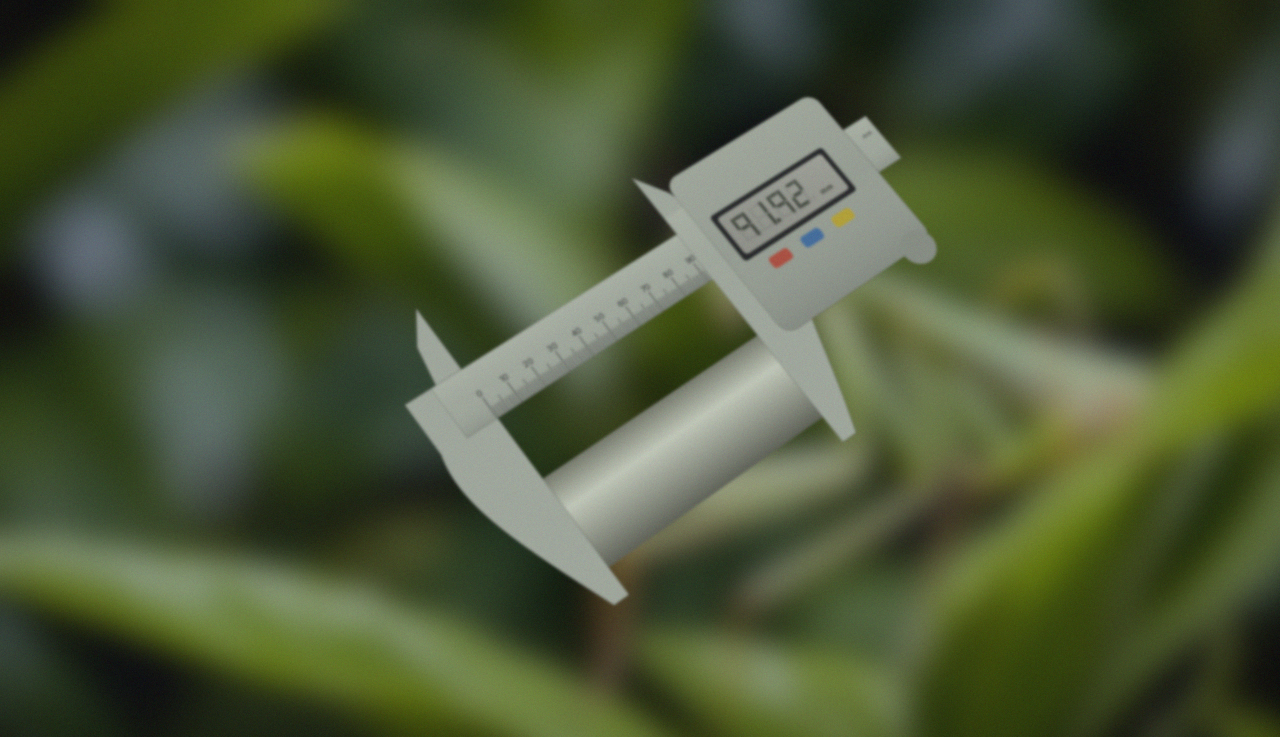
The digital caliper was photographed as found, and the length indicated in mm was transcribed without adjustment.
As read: 91.92 mm
